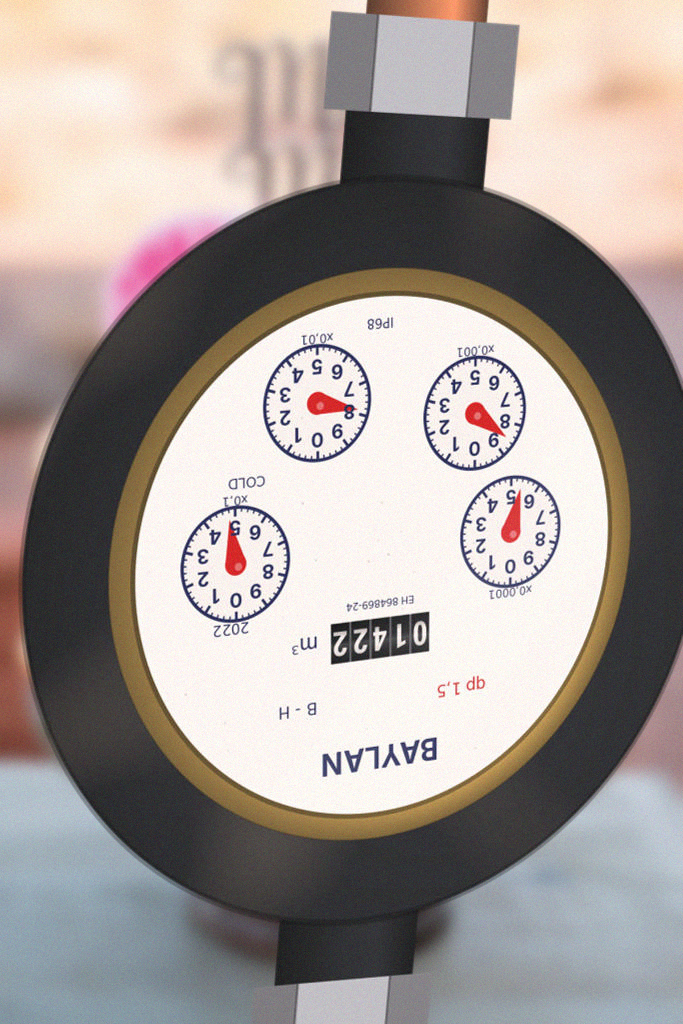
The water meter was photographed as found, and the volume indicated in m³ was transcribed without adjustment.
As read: 1422.4785 m³
